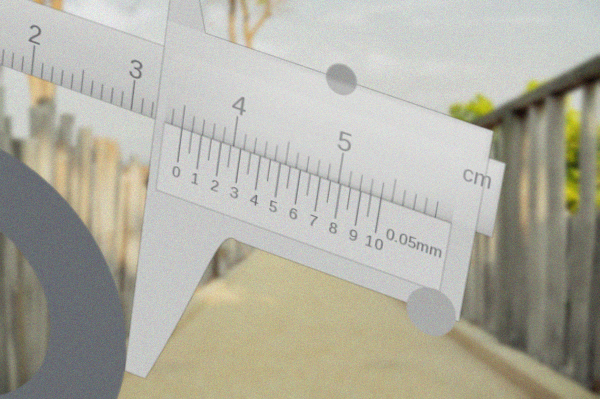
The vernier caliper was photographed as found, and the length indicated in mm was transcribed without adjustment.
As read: 35.0 mm
